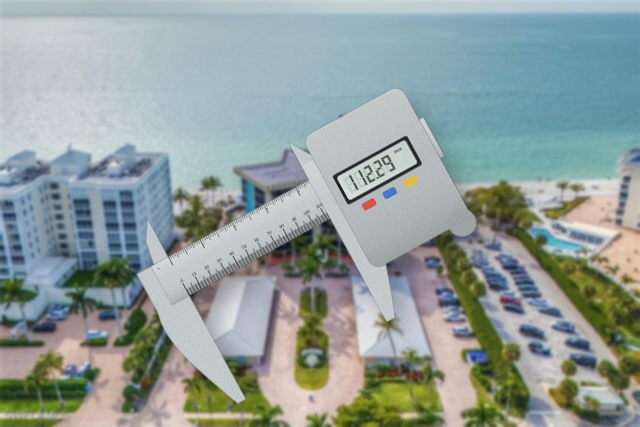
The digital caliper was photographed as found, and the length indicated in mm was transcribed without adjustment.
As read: 112.29 mm
